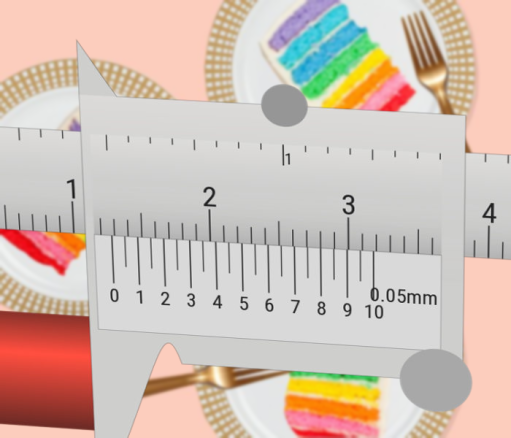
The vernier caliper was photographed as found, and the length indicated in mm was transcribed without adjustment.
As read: 12.8 mm
